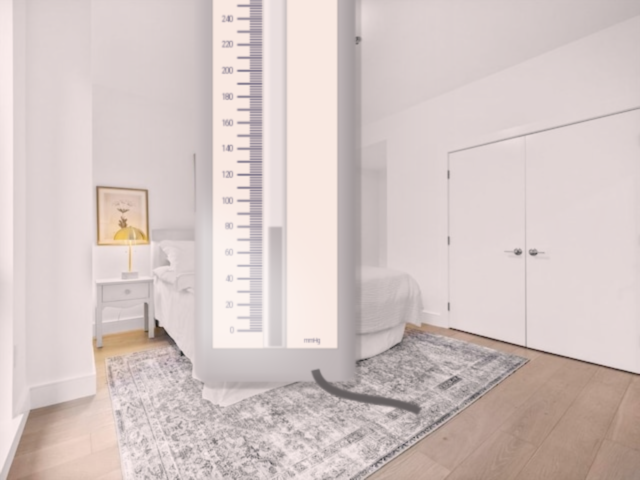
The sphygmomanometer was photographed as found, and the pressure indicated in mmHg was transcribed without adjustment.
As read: 80 mmHg
